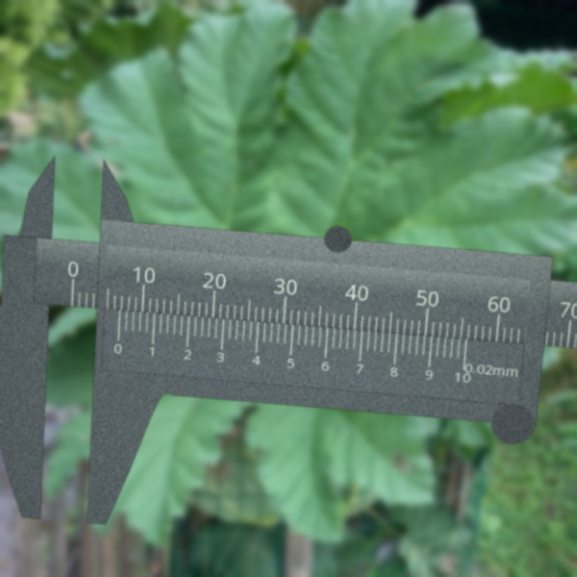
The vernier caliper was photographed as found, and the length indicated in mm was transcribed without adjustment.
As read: 6.8 mm
